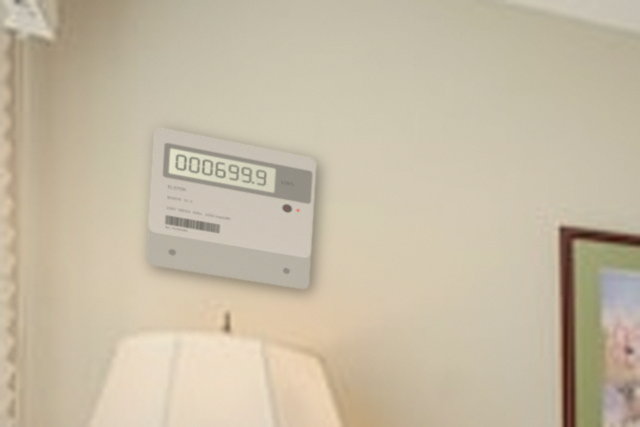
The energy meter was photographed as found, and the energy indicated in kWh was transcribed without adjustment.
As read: 699.9 kWh
